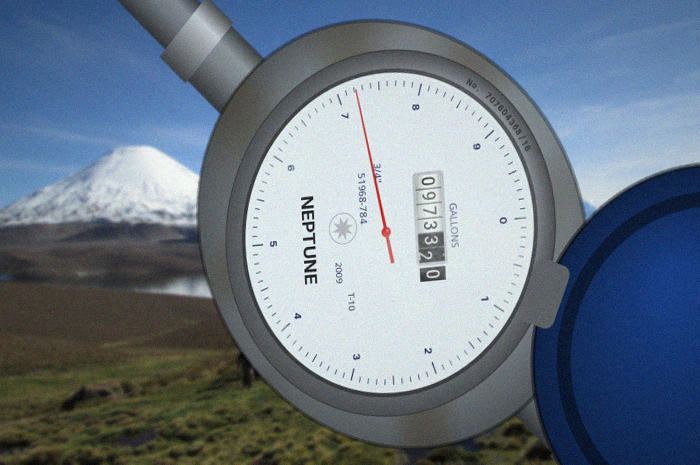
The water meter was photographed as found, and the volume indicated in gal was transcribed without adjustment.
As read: 973317.2 gal
